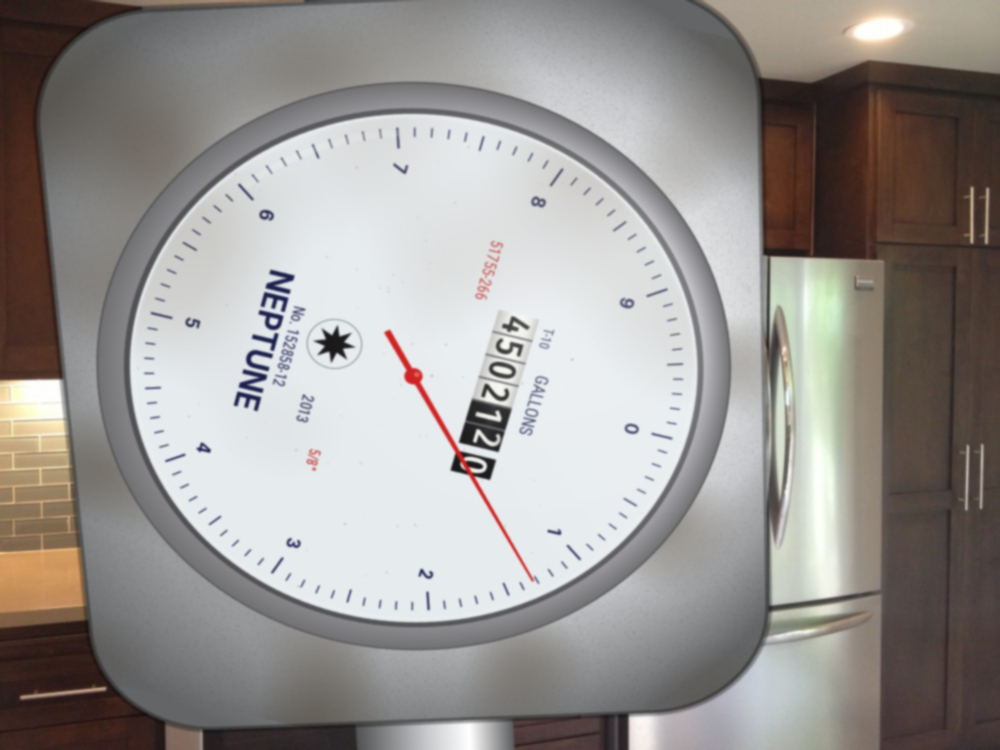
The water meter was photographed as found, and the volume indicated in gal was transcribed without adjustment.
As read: 4502121.3 gal
